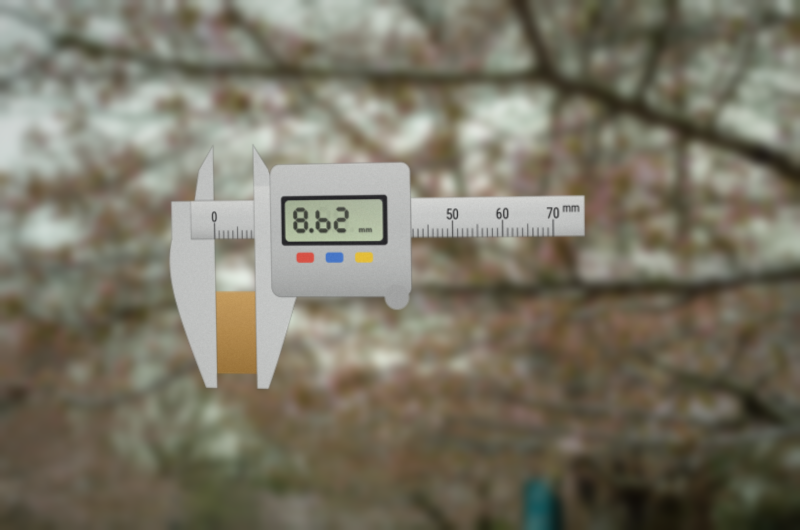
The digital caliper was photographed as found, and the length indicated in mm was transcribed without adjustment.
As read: 8.62 mm
